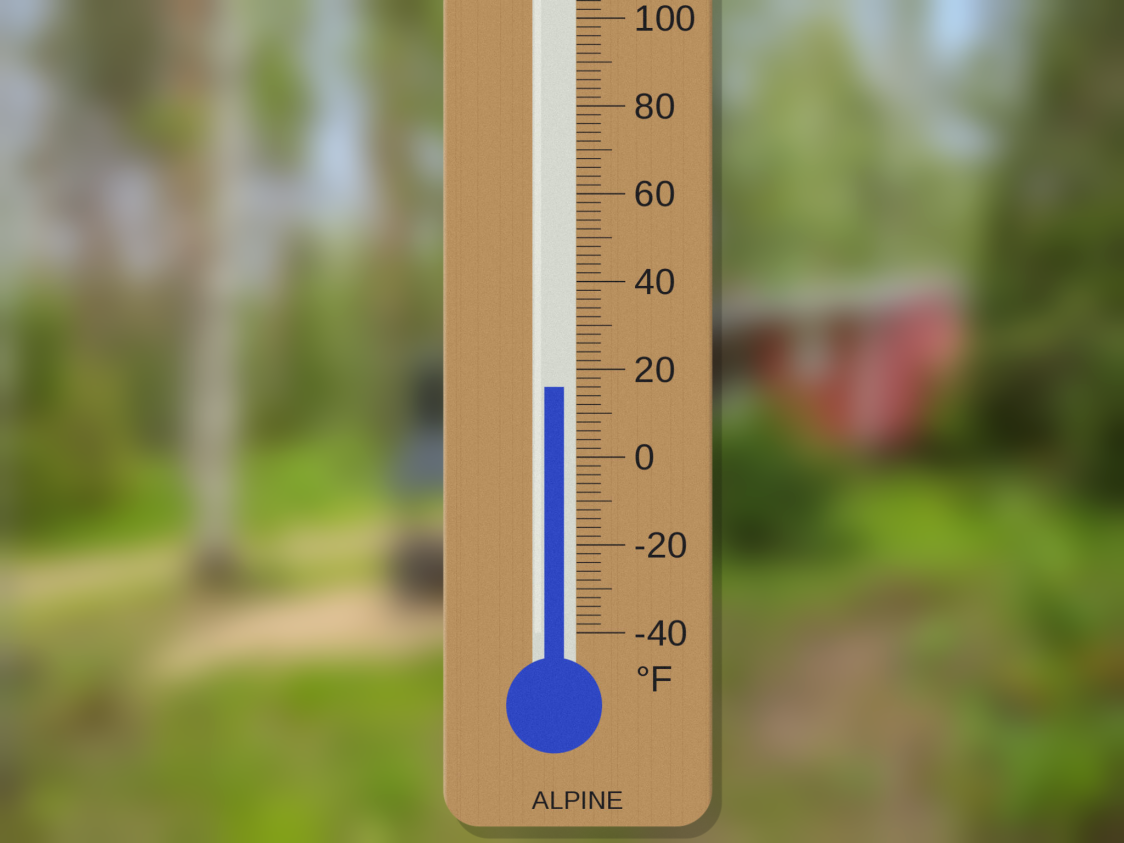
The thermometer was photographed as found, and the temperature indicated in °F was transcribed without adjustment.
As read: 16 °F
